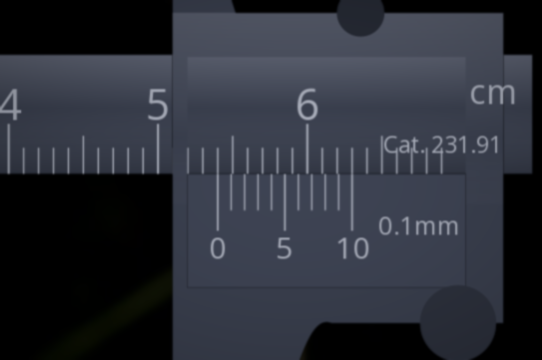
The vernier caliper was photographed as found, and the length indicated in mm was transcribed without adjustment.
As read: 54.0 mm
